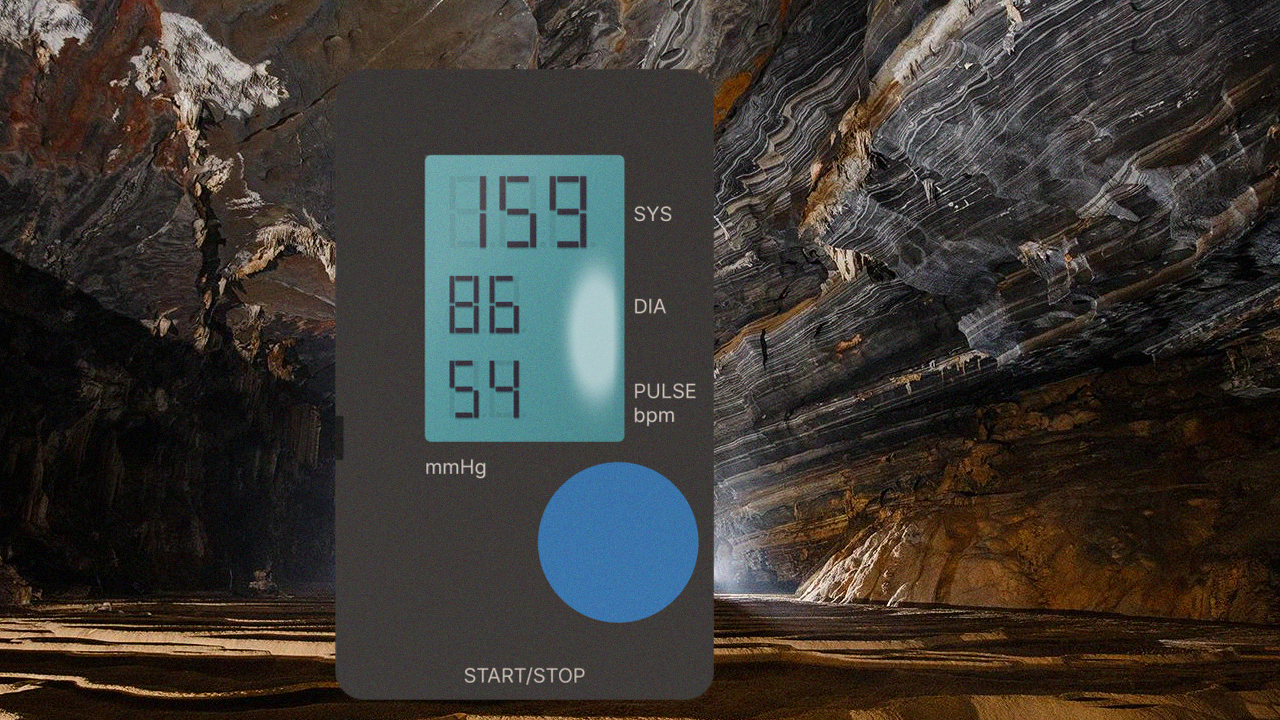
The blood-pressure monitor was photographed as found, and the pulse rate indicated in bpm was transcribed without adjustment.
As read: 54 bpm
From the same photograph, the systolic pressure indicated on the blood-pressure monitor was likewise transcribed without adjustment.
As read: 159 mmHg
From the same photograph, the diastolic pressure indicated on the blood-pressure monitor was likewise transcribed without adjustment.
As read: 86 mmHg
